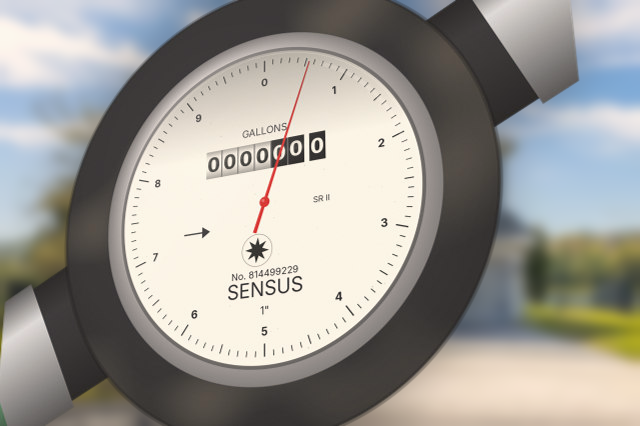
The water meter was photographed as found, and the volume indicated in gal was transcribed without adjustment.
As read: 0.5 gal
